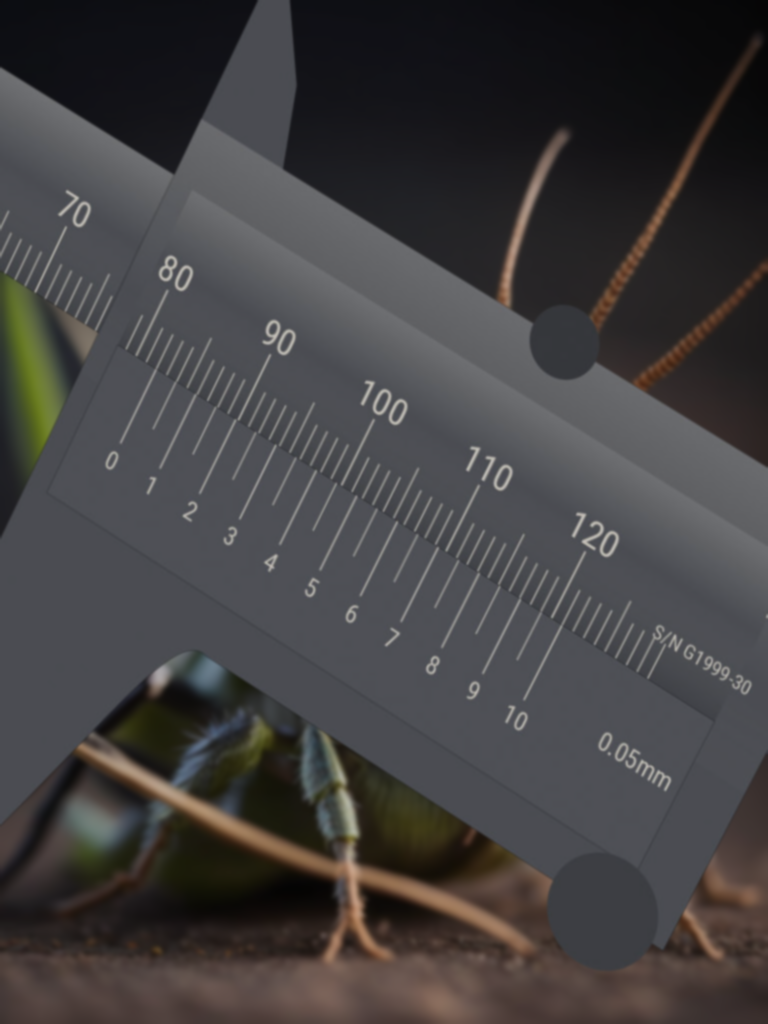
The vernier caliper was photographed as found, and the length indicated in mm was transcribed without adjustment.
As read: 82.0 mm
